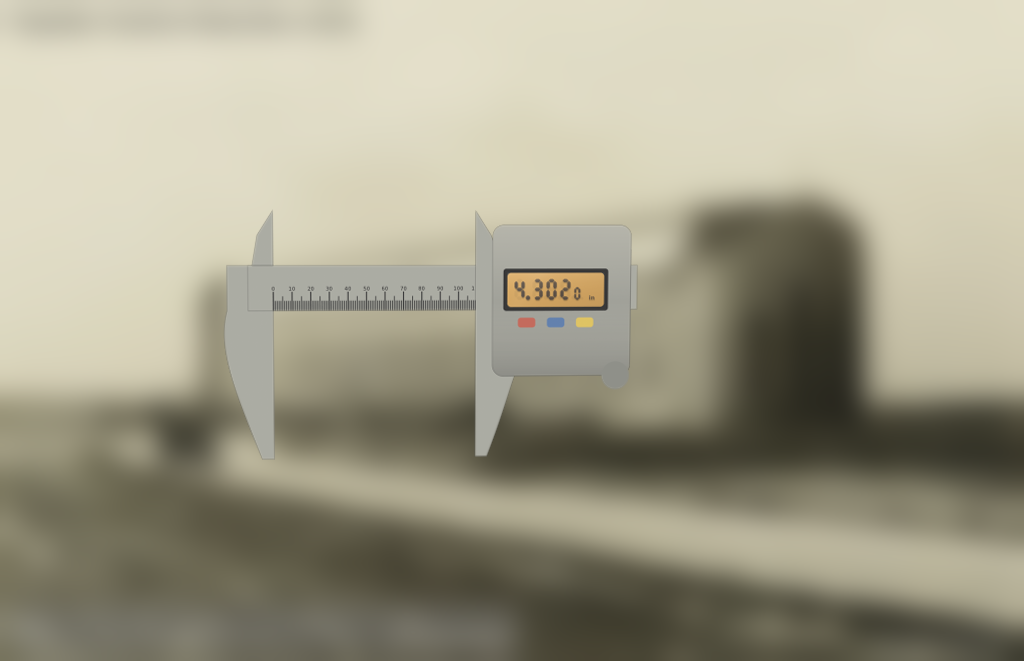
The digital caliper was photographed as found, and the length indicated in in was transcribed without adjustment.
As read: 4.3020 in
